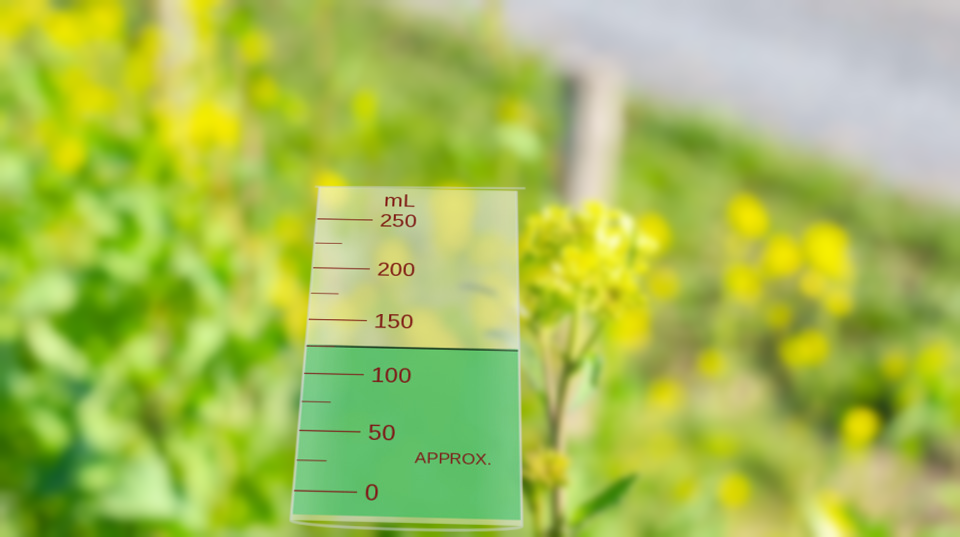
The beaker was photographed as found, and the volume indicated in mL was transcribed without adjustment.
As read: 125 mL
